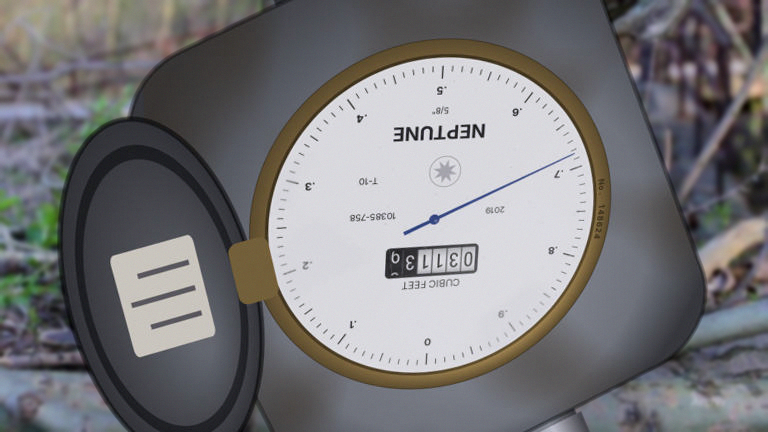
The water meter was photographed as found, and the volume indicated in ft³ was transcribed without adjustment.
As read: 31138.68 ft³
